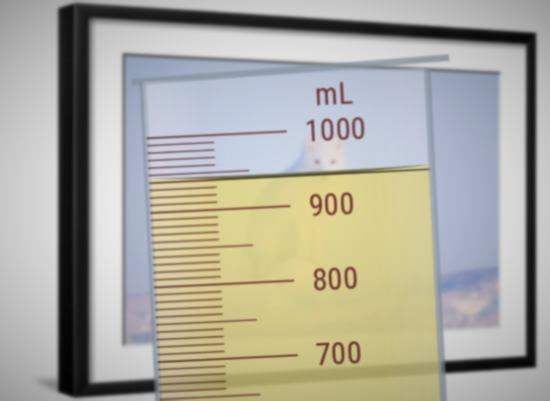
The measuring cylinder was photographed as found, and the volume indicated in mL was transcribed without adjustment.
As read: 940 mL
